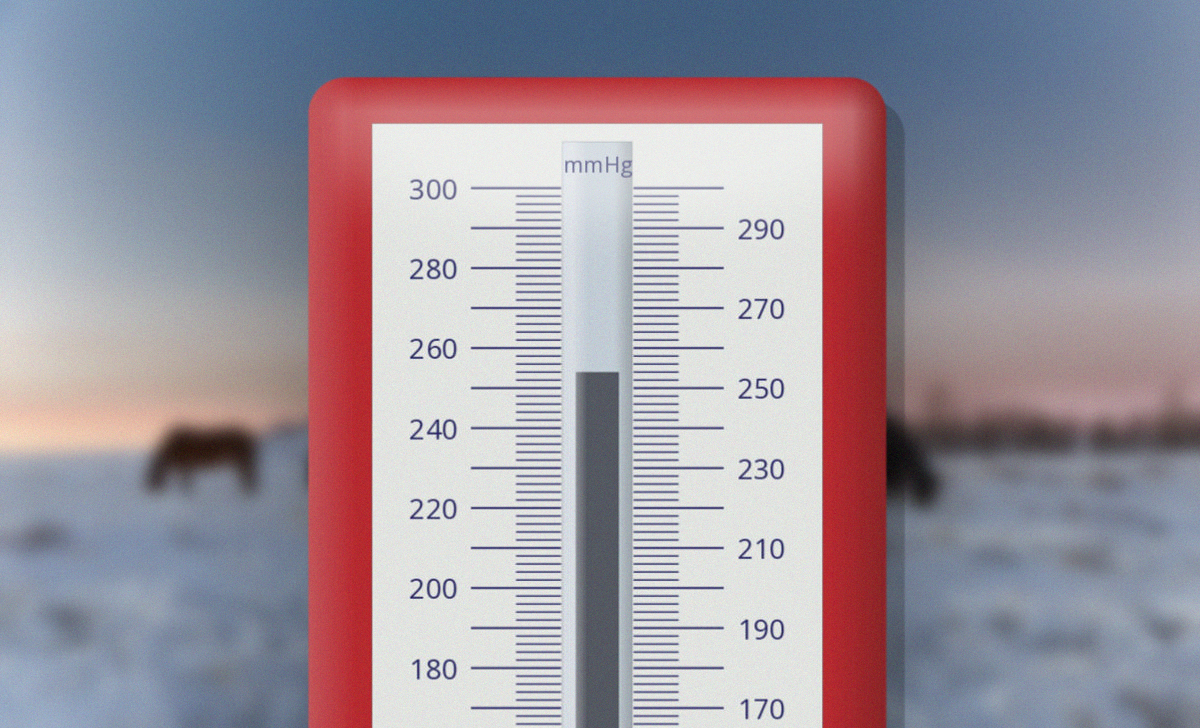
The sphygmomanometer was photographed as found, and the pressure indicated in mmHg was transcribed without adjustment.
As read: 254 mmHg
